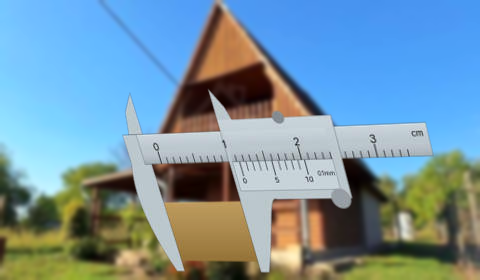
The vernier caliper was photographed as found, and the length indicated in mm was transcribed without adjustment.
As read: 11.4 mm
